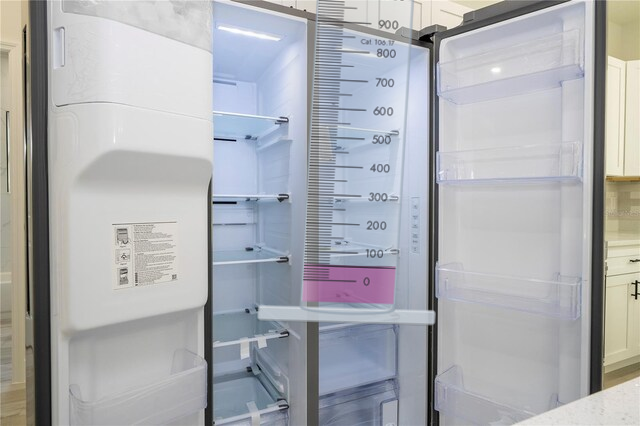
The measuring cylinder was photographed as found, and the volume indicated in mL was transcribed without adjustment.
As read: 50 mL
